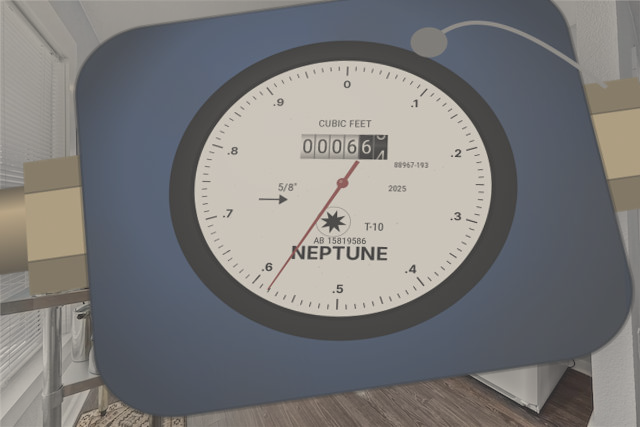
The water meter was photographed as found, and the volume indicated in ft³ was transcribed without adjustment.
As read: 663.58 ft³
